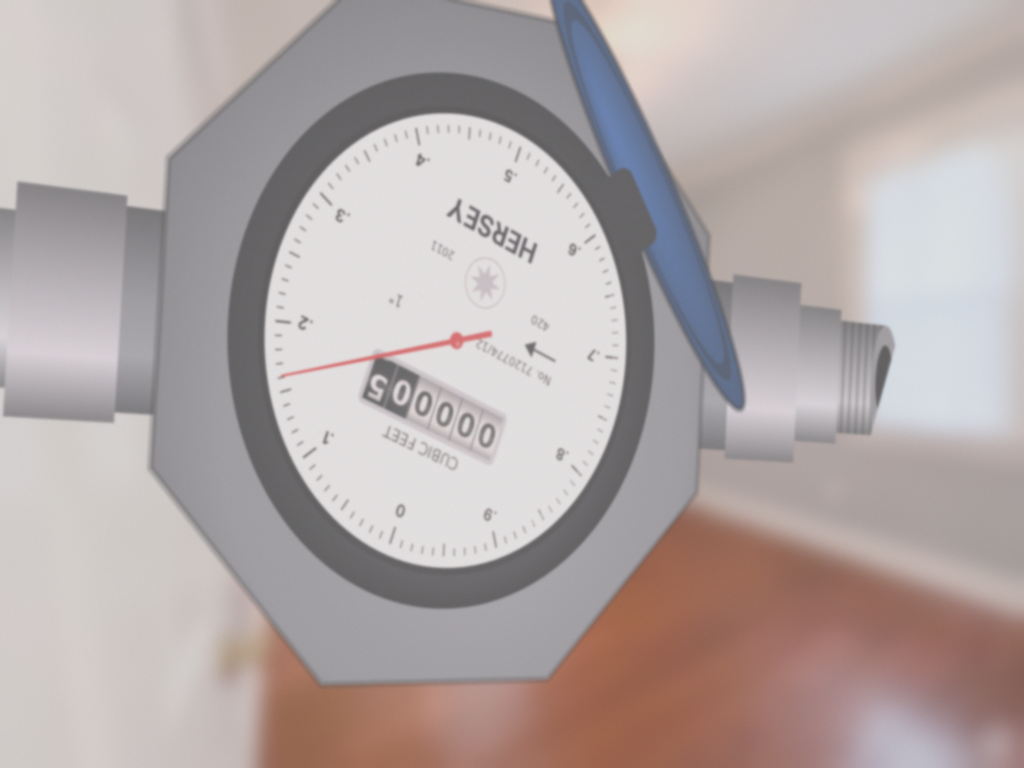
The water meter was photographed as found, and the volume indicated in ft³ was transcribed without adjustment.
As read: 5.16 ft³
